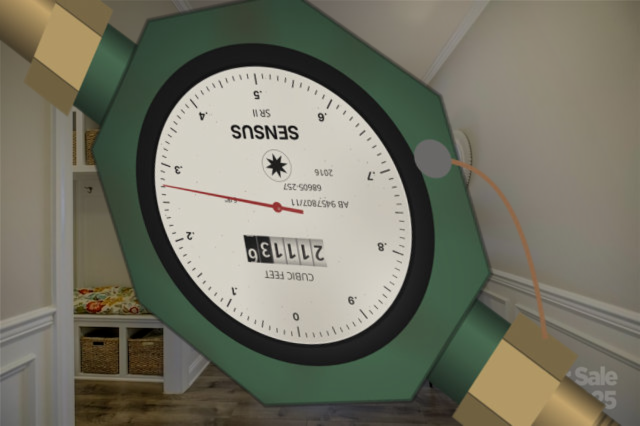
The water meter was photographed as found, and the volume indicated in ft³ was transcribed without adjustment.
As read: 211136.27 ft³
